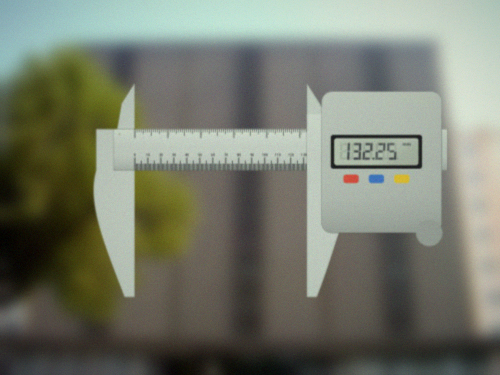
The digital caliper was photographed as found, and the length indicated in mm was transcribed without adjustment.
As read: 132.25 mm
